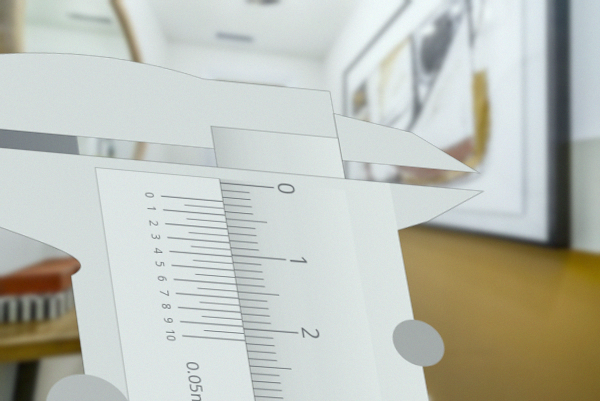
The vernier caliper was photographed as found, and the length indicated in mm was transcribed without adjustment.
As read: 2.6 mm
